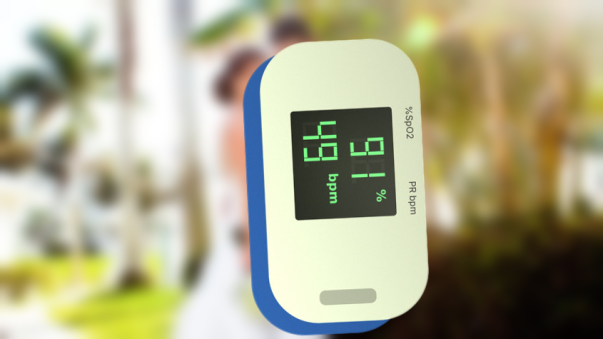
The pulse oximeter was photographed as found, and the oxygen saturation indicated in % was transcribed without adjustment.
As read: 91 %
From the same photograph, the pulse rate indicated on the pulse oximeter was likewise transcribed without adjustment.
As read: 49 bpm
